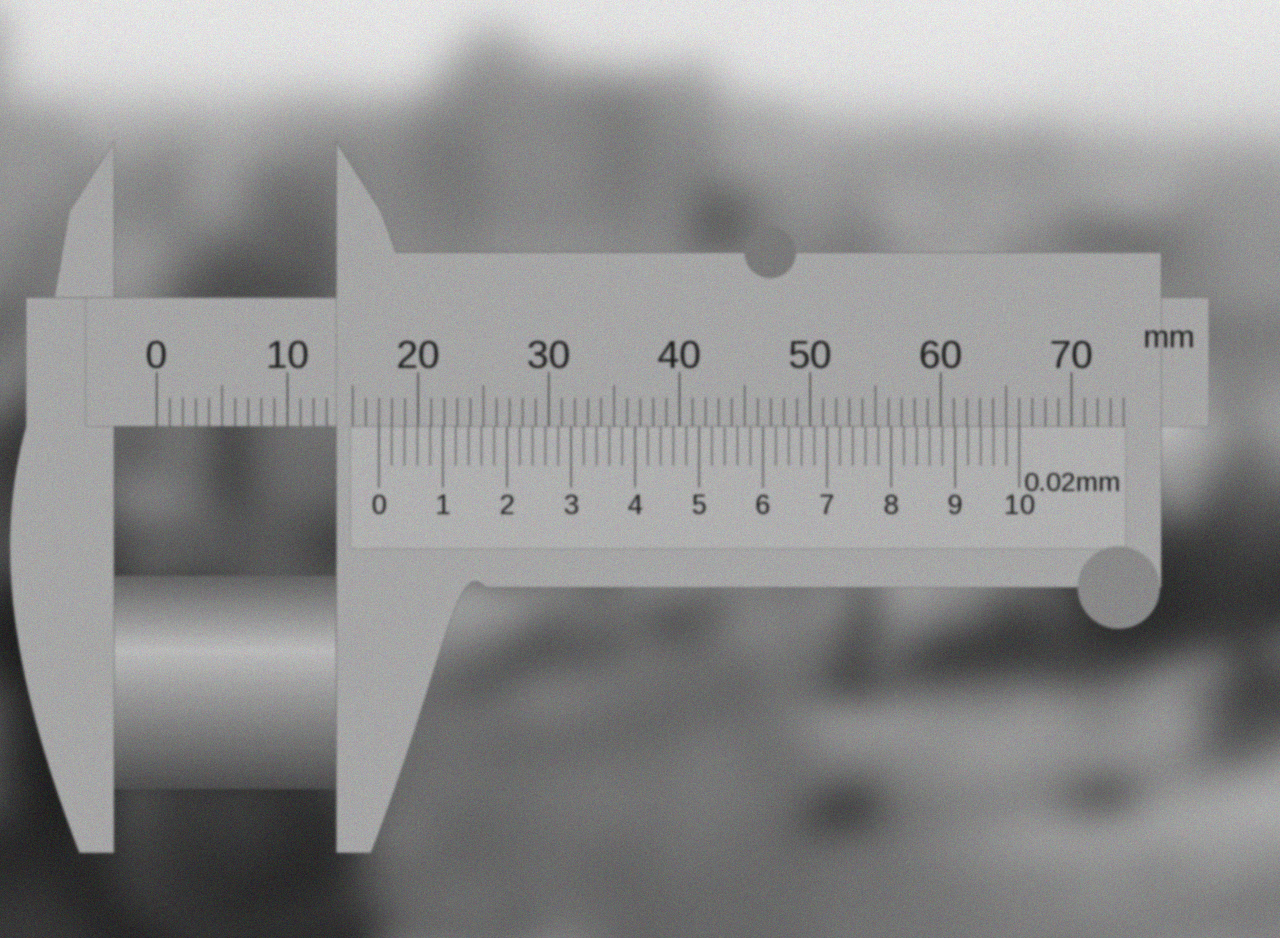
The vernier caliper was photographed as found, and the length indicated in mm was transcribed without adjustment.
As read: 17.0 mm
